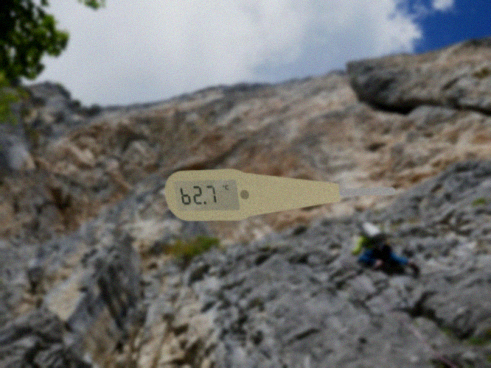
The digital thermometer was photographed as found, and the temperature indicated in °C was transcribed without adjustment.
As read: 62.7 °C
